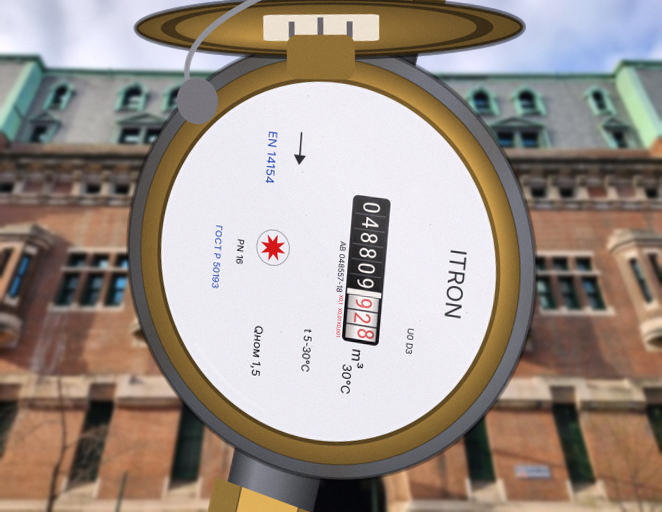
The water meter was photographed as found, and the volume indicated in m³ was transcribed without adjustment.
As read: 48809.928 m³
